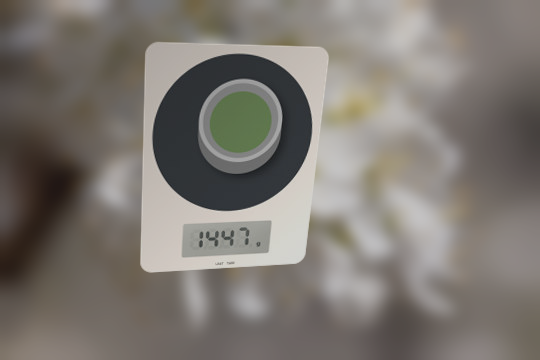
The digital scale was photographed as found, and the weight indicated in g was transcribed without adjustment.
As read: 1447 g
